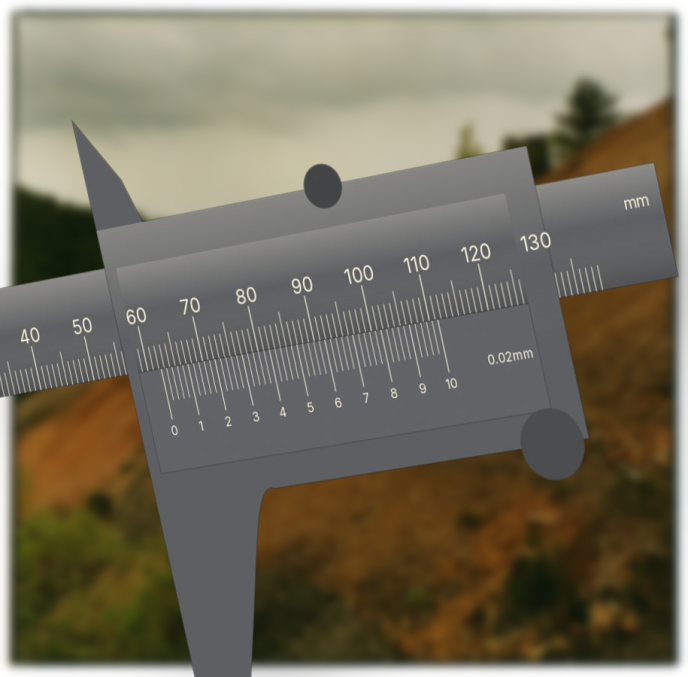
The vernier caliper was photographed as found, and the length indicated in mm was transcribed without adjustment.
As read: 62.4 mm
